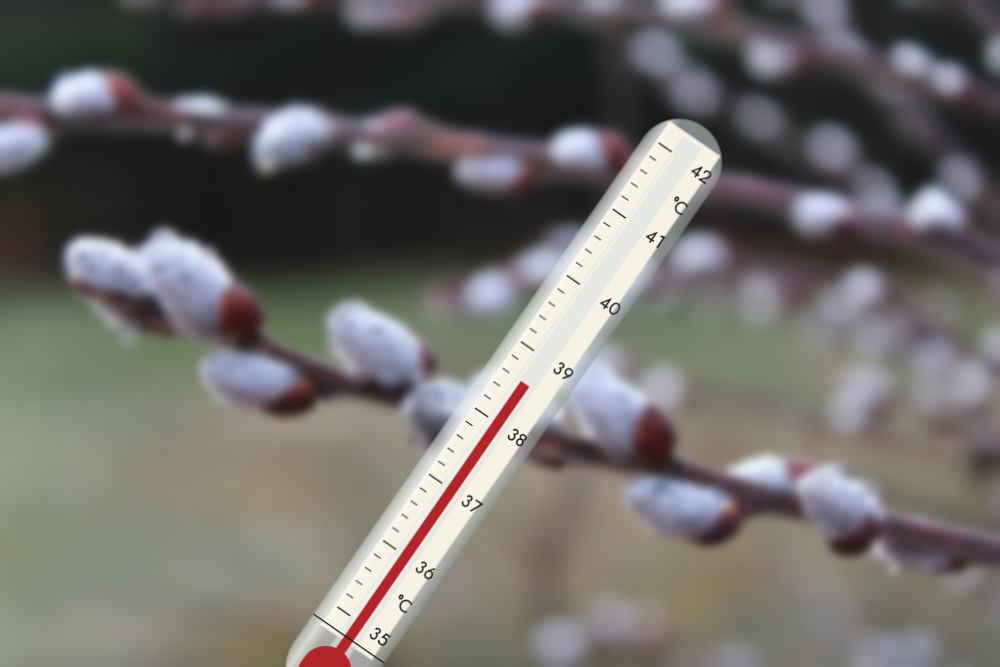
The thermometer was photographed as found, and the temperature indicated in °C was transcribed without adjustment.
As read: 38.6 °C
